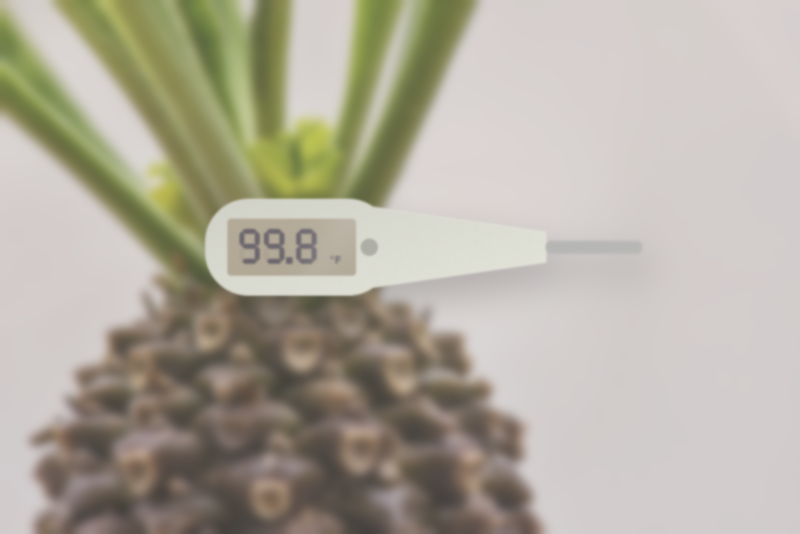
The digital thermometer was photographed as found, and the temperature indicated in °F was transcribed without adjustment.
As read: 99.8 °F
